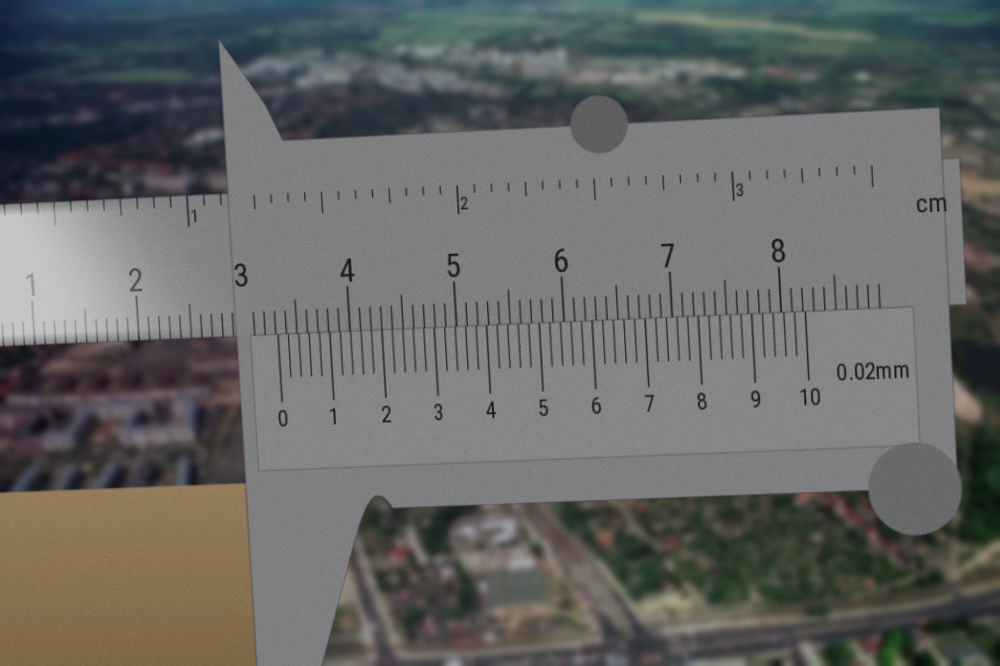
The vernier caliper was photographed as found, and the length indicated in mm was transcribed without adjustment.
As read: 33.2 mm
